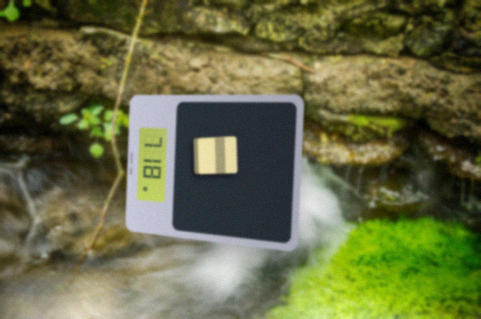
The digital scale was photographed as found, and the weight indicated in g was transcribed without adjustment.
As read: 718 g
